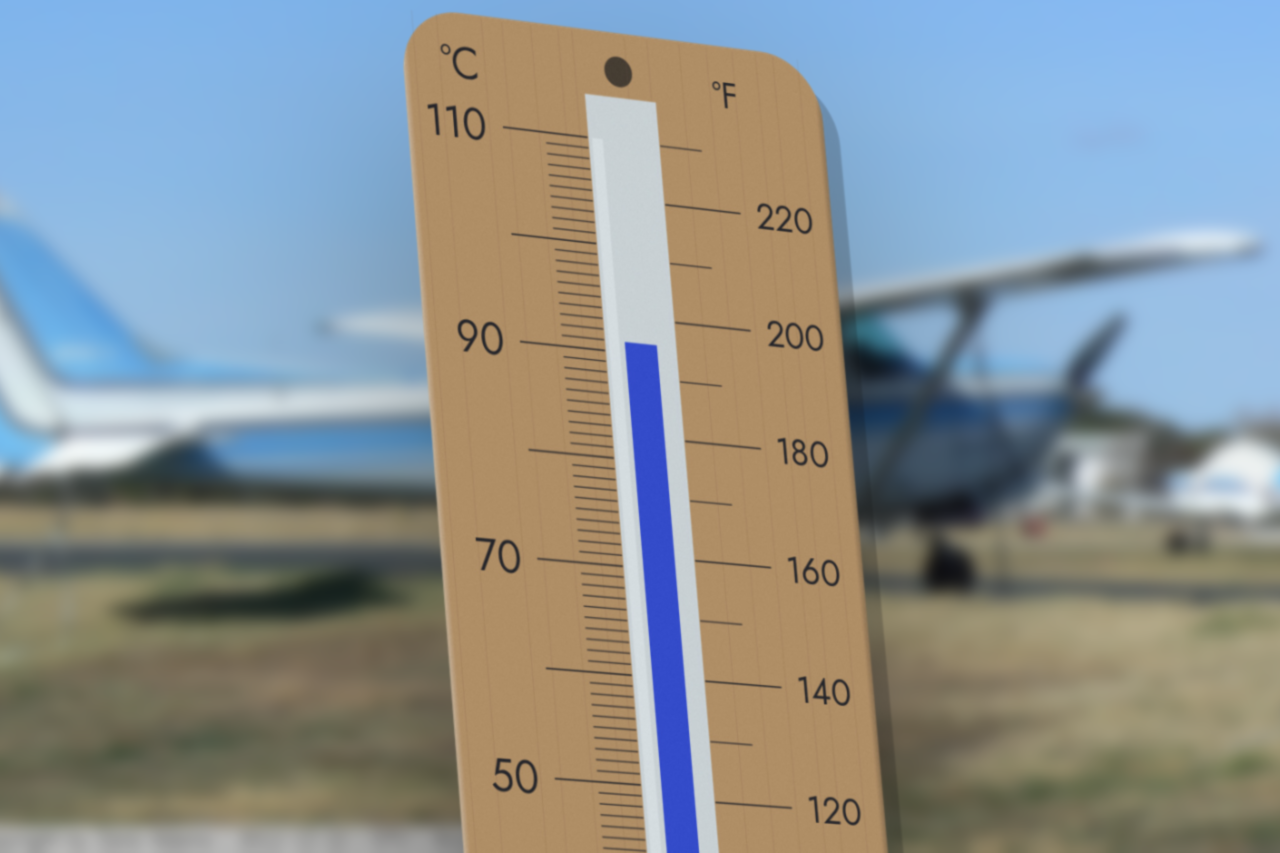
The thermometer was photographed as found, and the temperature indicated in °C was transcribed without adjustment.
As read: 91 °C
